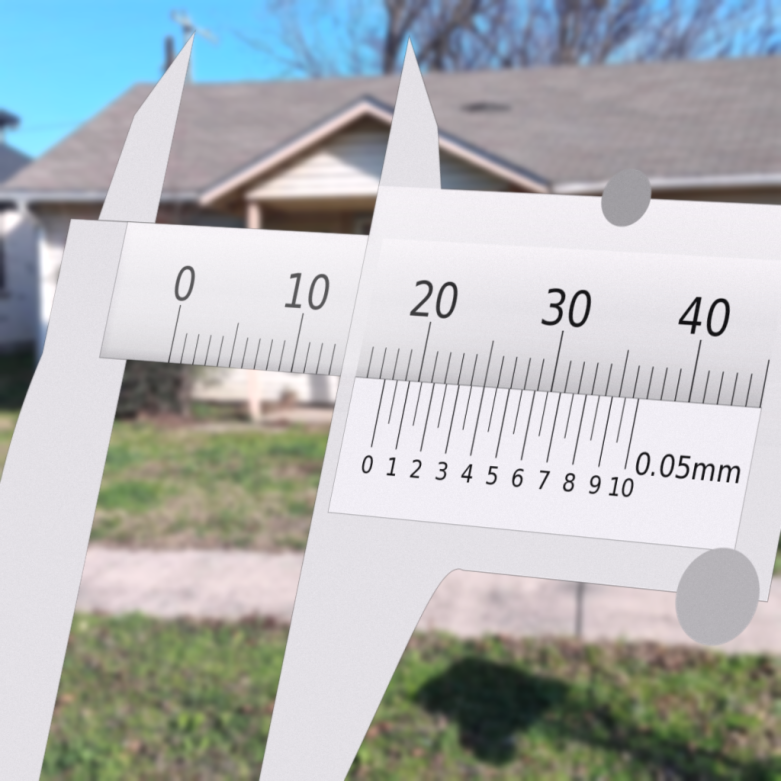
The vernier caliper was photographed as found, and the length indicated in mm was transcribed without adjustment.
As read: 17.4 mm
